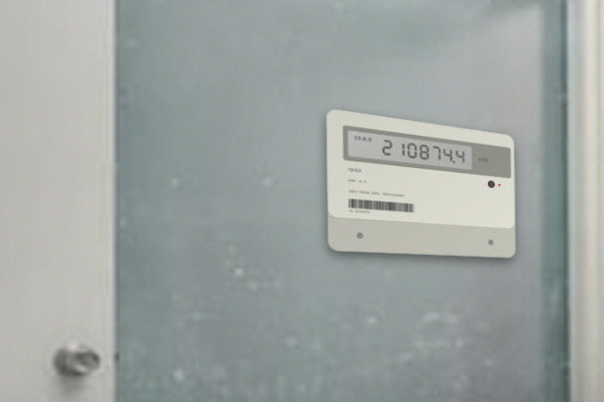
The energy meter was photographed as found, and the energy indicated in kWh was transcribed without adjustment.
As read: 210874.4 kWh
